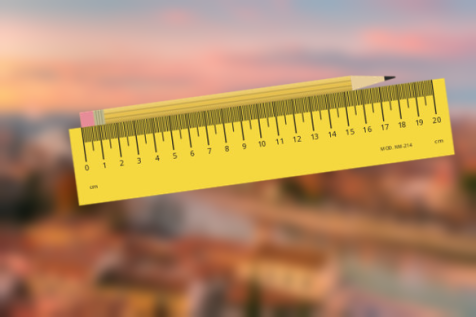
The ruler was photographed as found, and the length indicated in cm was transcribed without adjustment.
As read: 18 cm
